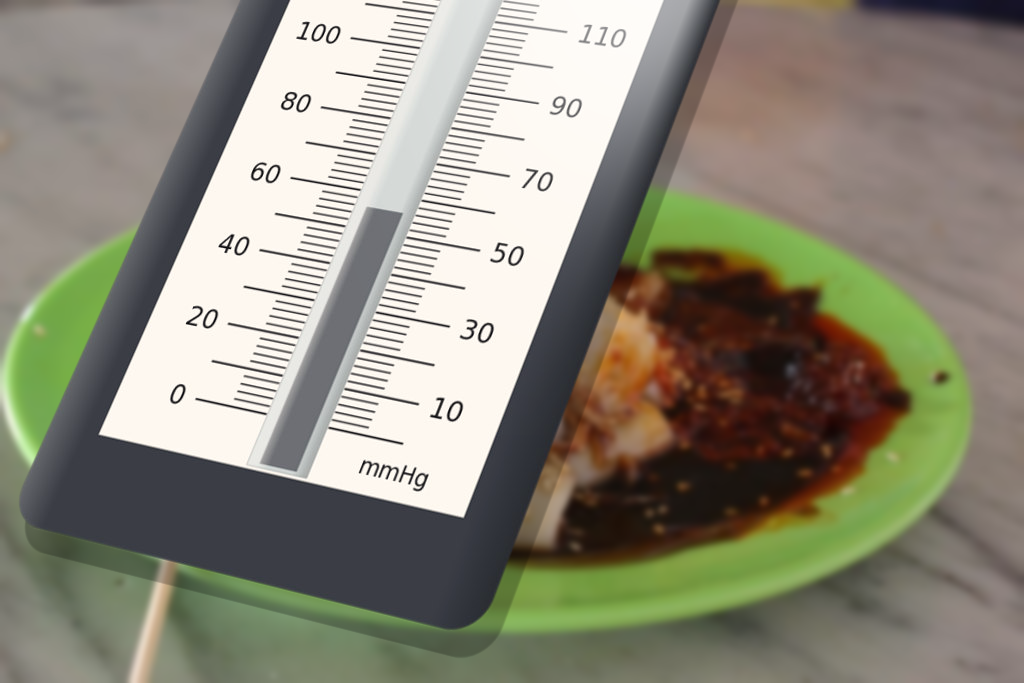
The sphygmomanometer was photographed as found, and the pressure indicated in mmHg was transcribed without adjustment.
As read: 56 mmHg
